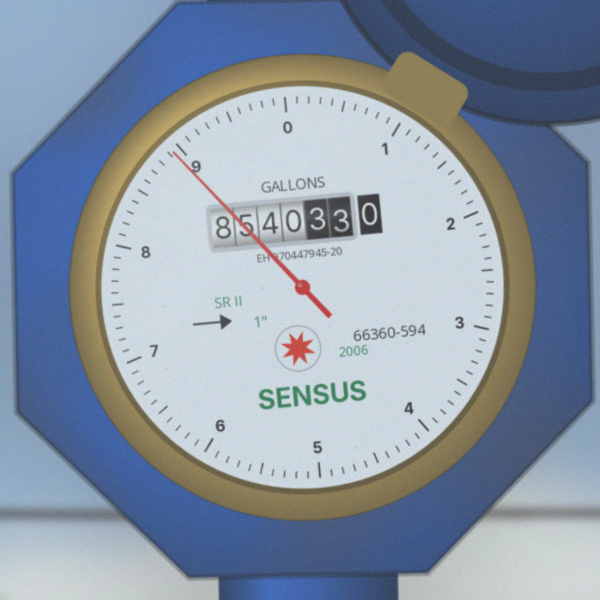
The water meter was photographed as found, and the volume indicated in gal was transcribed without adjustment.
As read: 8540328.9 gal
